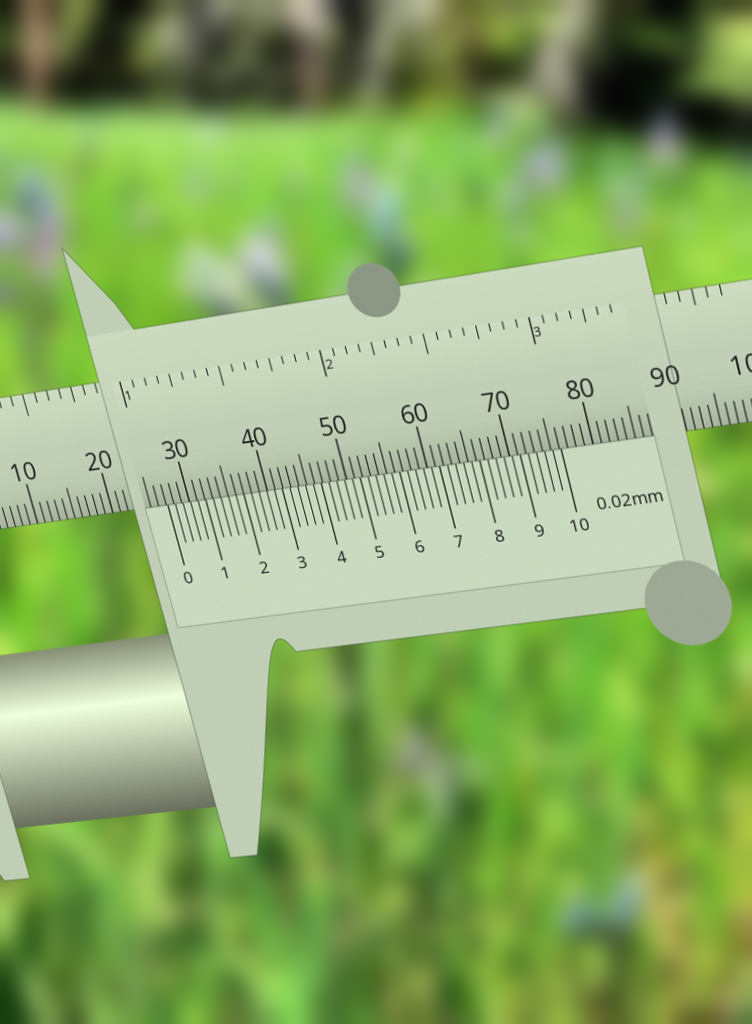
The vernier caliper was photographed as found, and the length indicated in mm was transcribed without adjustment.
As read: 27.2 mm
